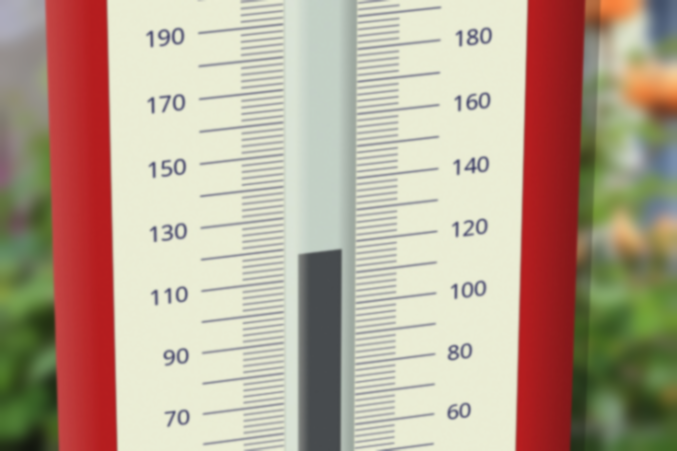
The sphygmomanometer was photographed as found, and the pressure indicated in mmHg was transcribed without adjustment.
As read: 118 mmHg
